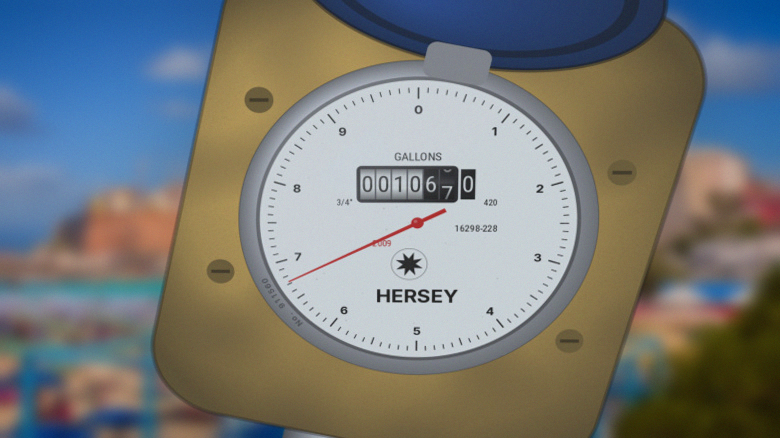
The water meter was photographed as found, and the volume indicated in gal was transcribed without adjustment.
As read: 10666.7 gal
